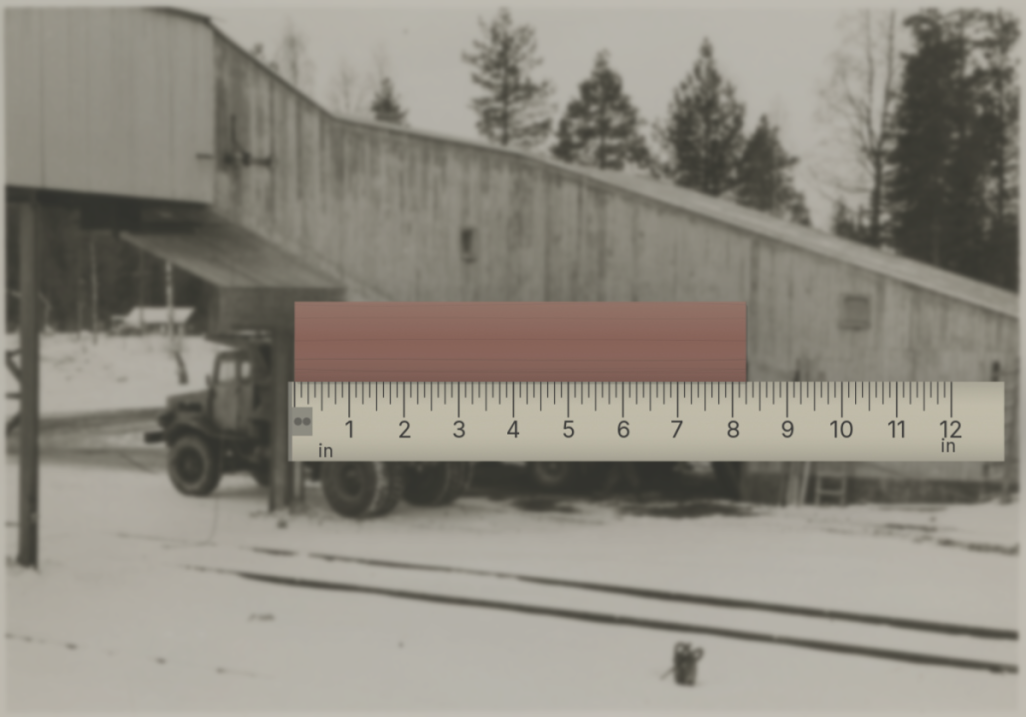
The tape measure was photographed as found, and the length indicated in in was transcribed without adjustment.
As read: 8.25 in
